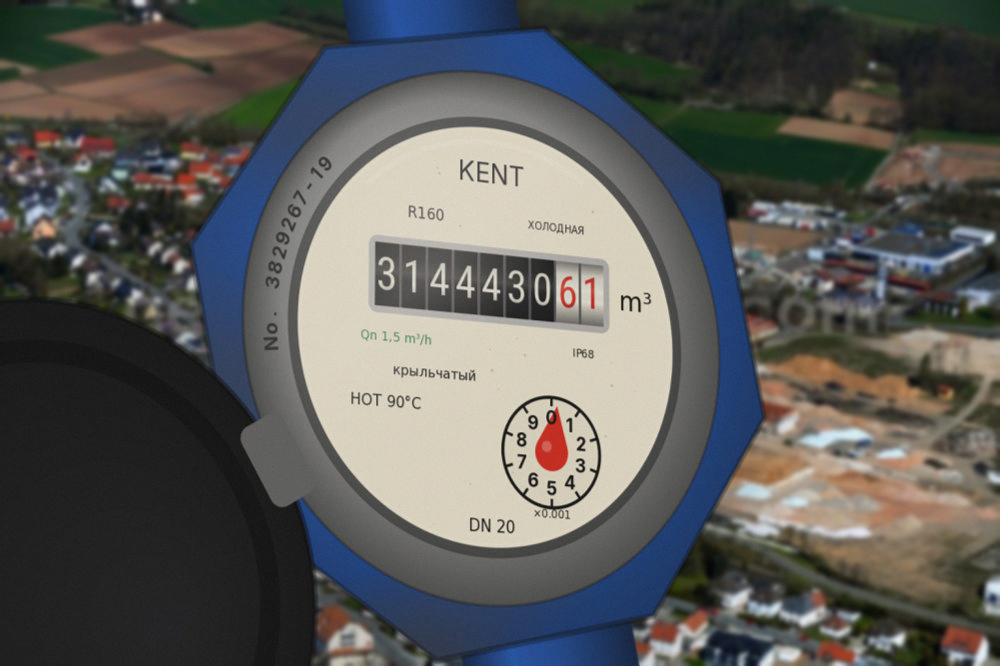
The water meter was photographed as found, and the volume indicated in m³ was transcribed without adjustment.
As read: 3144430.610 m³
